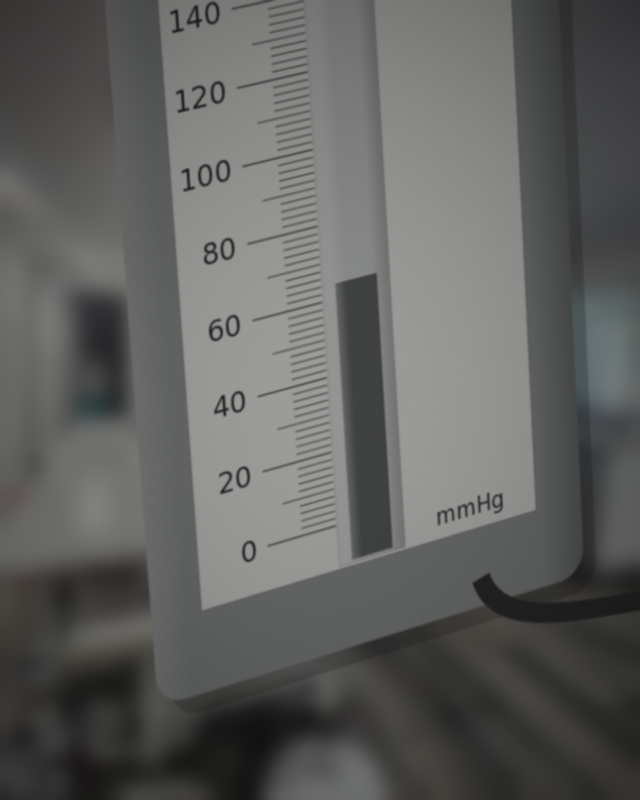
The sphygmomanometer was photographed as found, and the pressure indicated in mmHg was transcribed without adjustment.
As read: 64 mmHg
